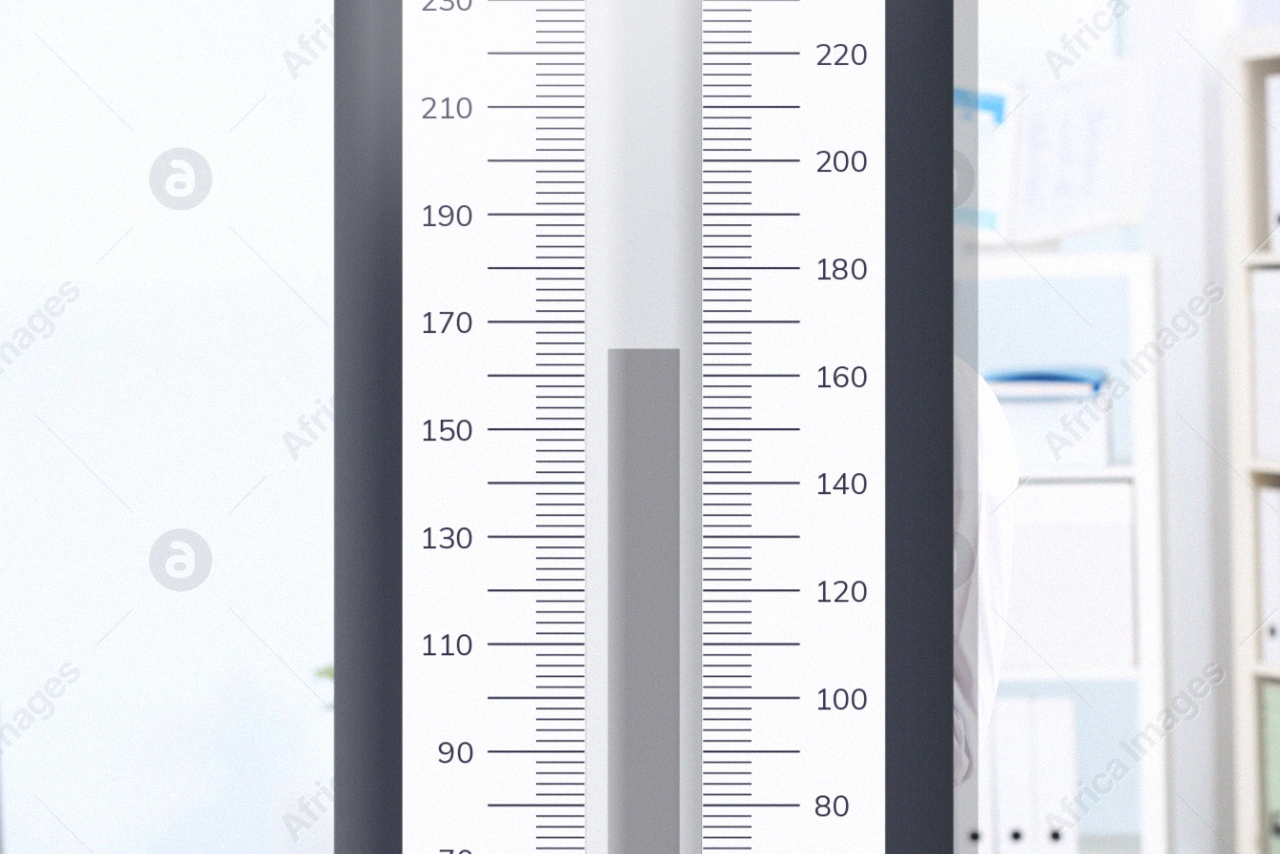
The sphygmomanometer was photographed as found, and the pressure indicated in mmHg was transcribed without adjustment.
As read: 165 mmHg
